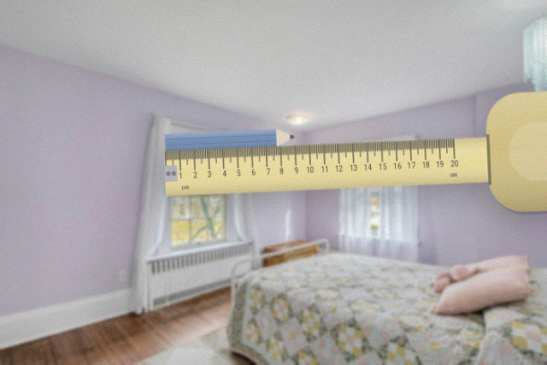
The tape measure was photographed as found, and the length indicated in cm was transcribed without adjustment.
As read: 9 cm
